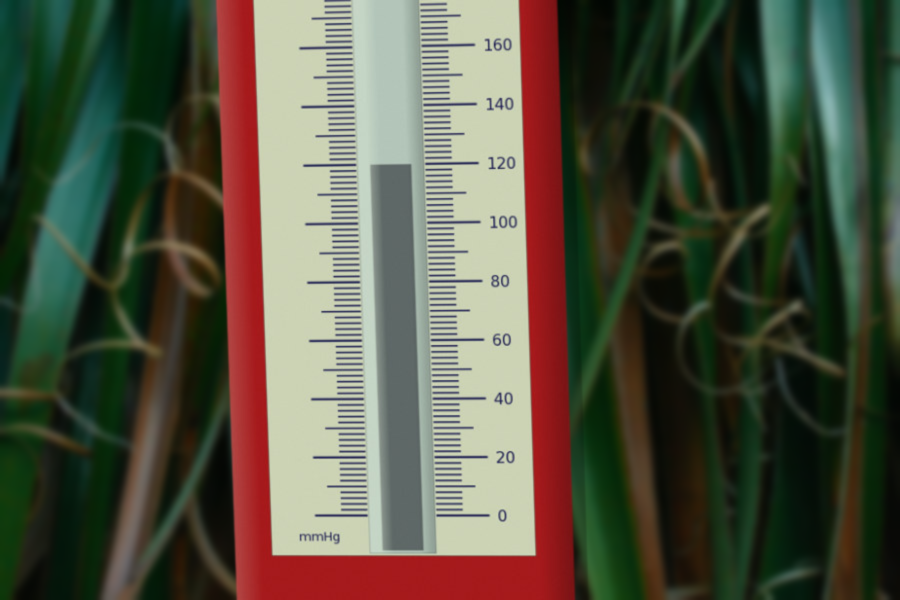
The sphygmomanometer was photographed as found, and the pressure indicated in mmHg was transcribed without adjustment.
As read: 120 mmHg
